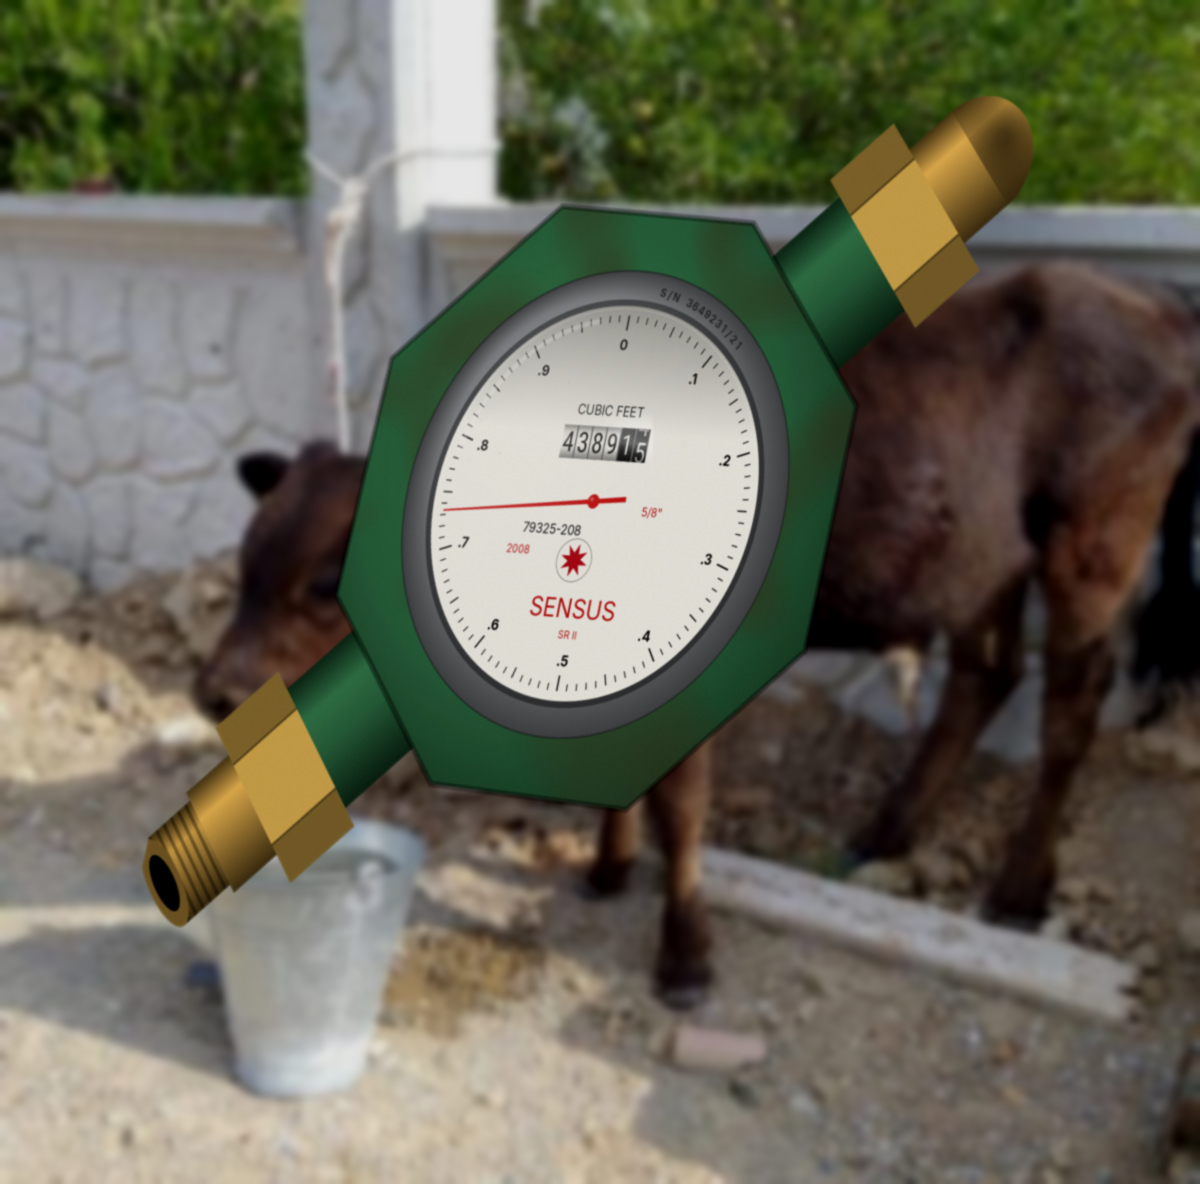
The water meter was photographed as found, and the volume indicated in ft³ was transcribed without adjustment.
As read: 438914.73 ft³
